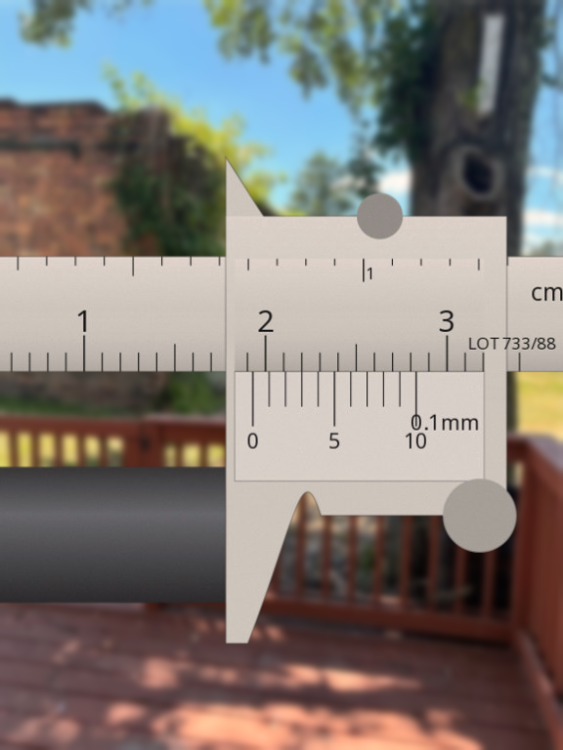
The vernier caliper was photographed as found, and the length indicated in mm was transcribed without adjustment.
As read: 19.3 mm
